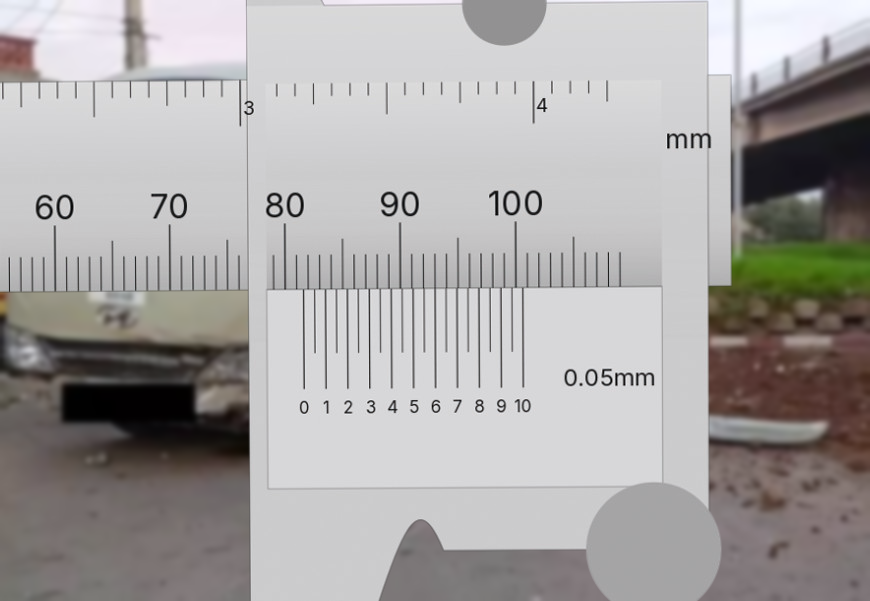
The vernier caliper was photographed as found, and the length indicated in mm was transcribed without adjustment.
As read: 81.6 mm
